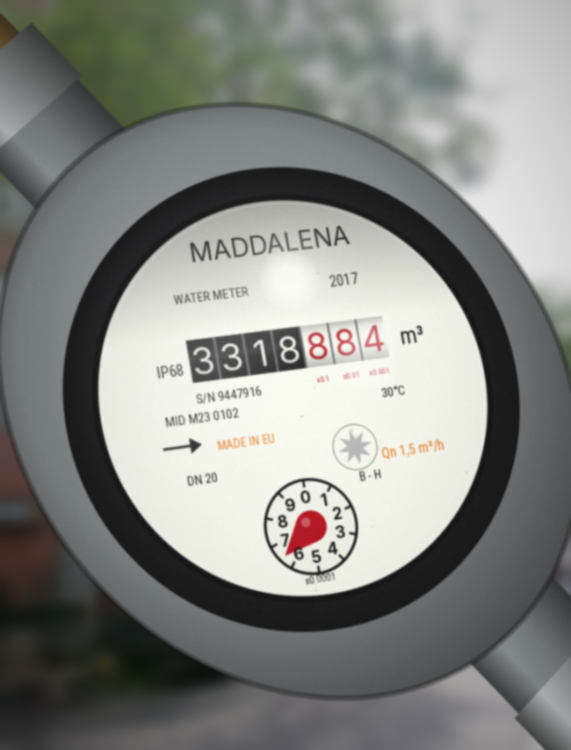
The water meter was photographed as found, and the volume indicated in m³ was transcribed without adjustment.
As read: 3318.8846 m³
